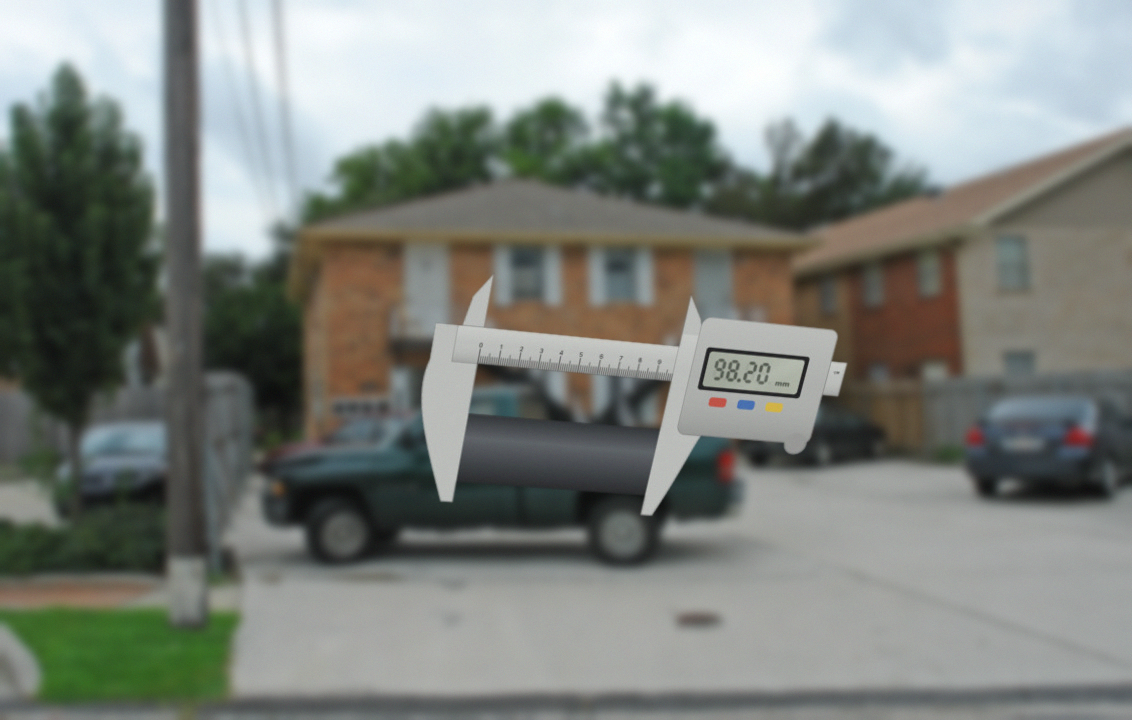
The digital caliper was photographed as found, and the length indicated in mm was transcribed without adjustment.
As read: 98.20 mm
